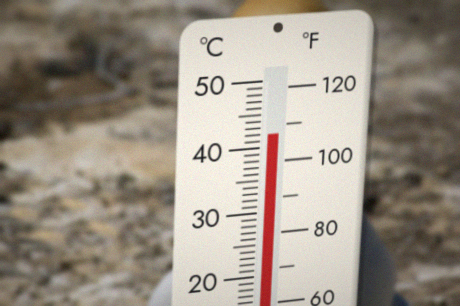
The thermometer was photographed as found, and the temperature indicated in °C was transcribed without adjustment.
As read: 42 °C
